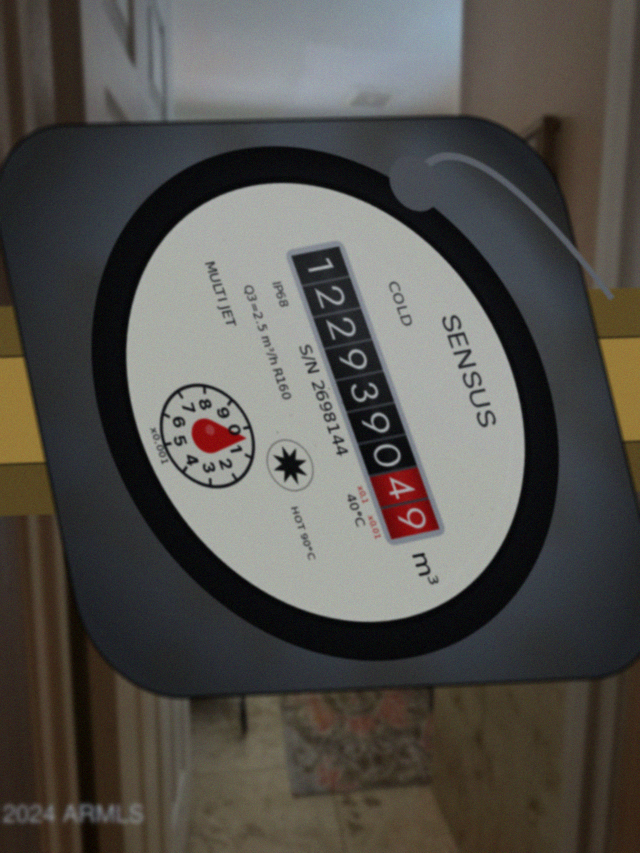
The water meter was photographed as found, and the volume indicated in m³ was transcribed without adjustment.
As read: 1229390.490 m³
